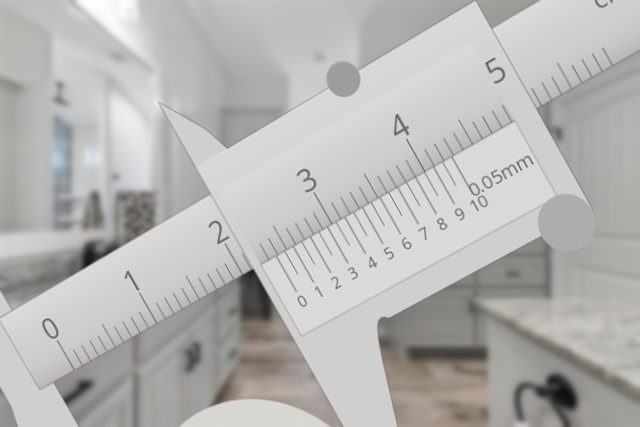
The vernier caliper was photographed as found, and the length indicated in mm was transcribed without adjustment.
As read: 23.8 mm
